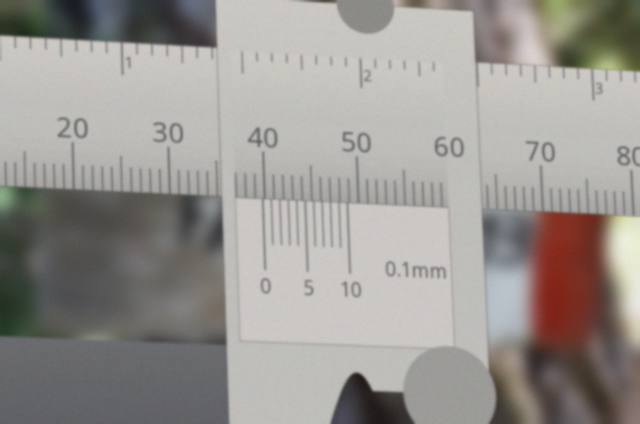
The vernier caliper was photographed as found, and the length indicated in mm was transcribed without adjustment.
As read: 39.8 mm
